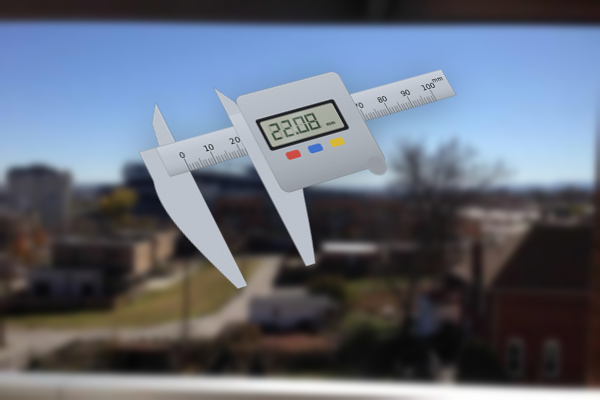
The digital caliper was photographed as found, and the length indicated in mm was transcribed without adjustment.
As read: 22.08 mm
